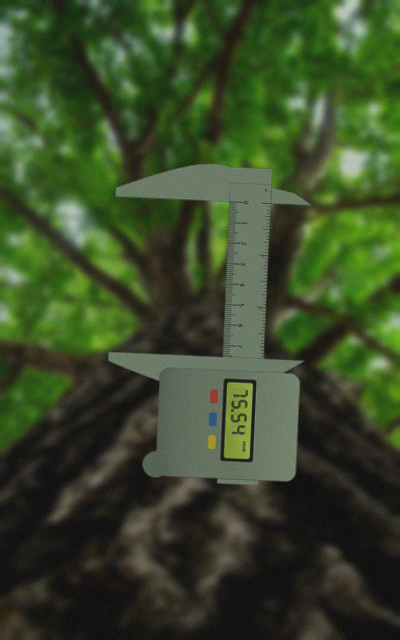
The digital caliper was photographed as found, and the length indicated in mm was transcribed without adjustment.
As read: 75.54 mm
